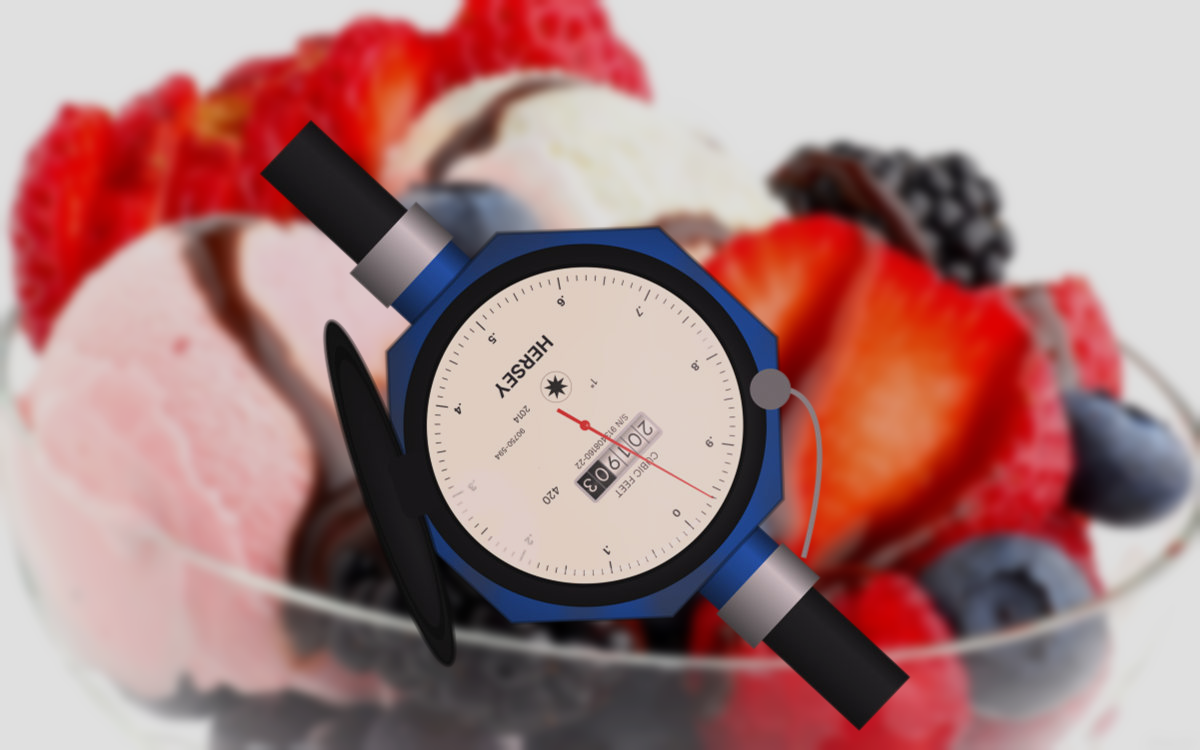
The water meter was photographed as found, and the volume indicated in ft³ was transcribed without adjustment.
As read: 201902.96 ft³
